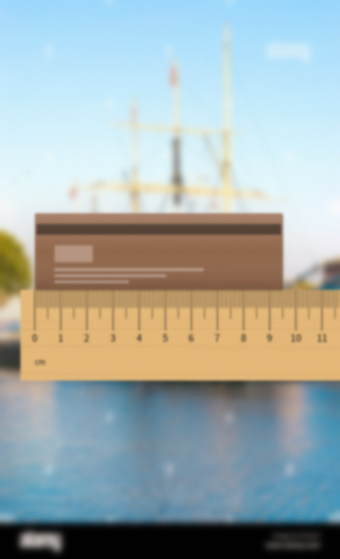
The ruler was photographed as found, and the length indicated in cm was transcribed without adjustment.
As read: 9.5 cm
